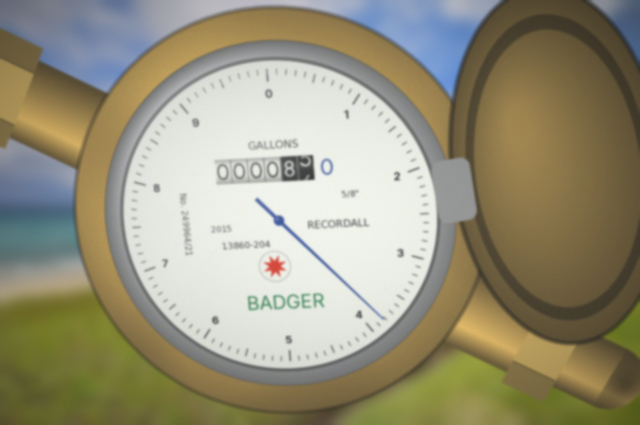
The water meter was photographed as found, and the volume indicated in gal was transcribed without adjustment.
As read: 853.8 gal
